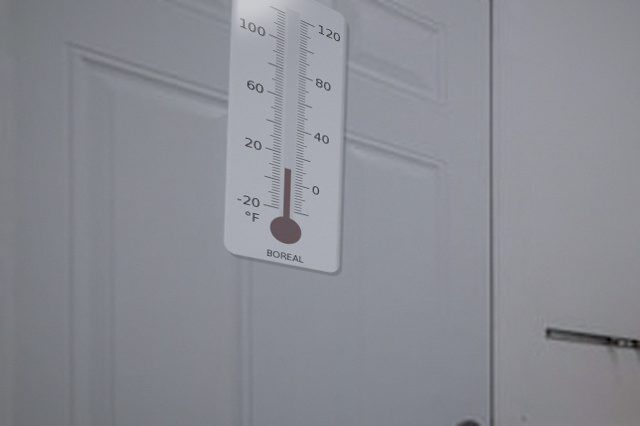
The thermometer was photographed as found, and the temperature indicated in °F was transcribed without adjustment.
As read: 10 °F
